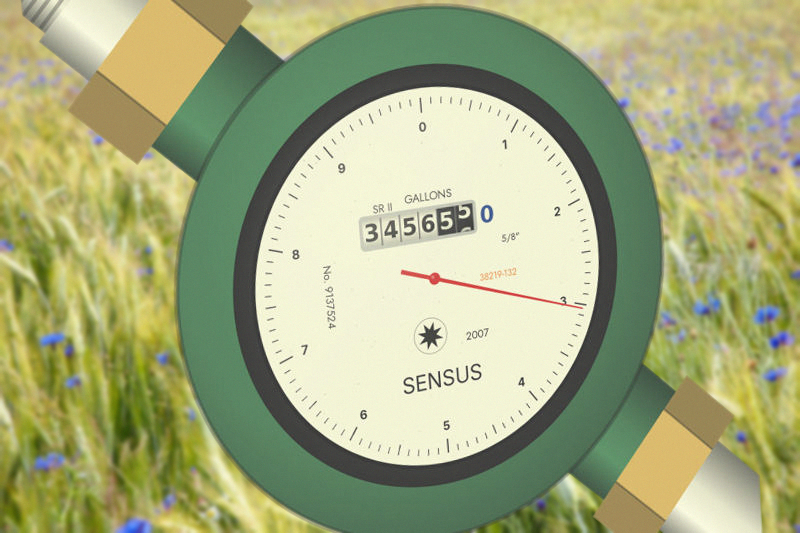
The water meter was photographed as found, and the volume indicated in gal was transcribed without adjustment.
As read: 3456553.0 gal
